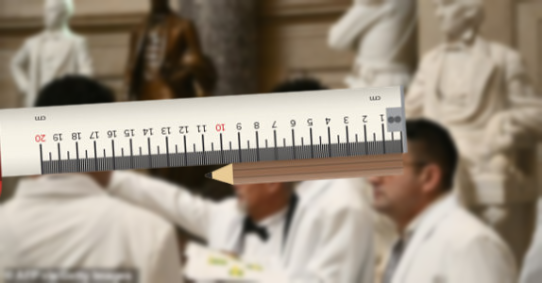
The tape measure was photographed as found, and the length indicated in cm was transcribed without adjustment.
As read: 11 cm
